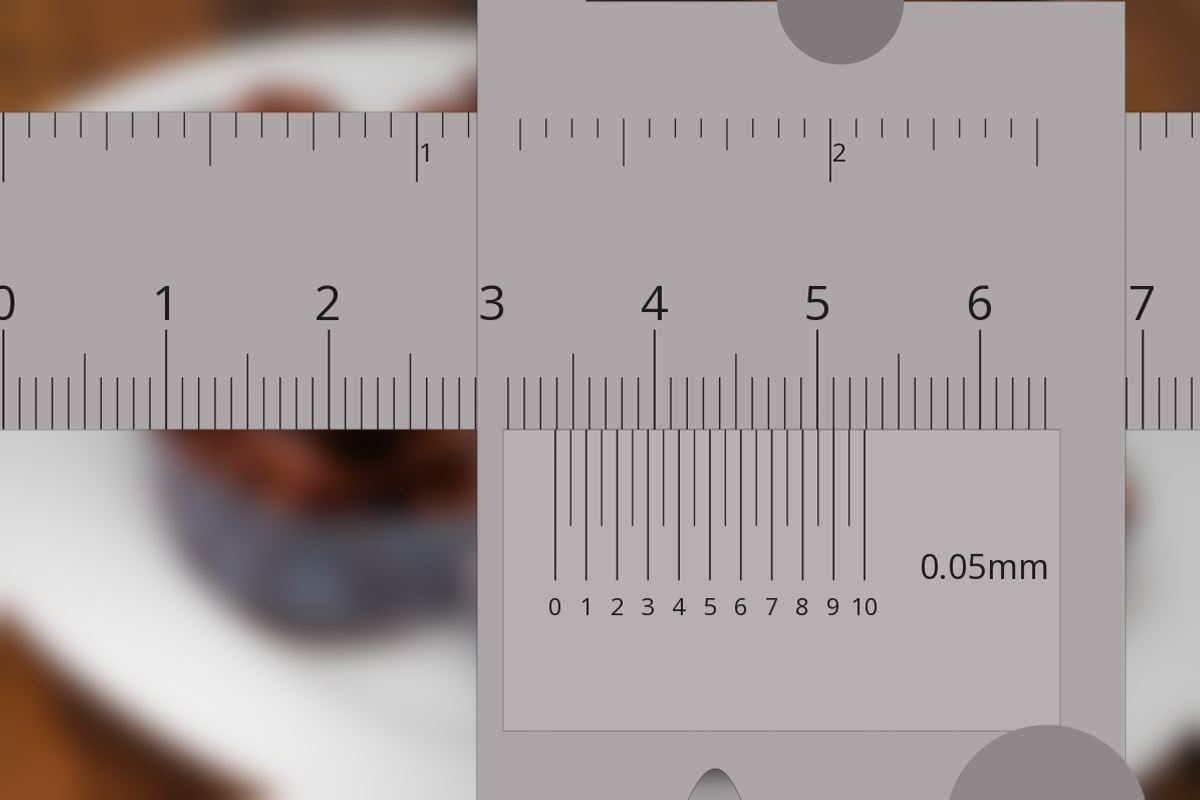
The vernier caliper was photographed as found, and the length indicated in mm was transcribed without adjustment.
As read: 33.9 mm
